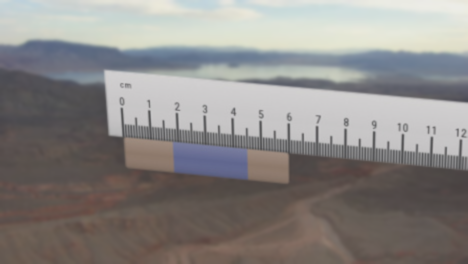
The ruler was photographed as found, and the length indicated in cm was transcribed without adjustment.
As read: 6 cm
